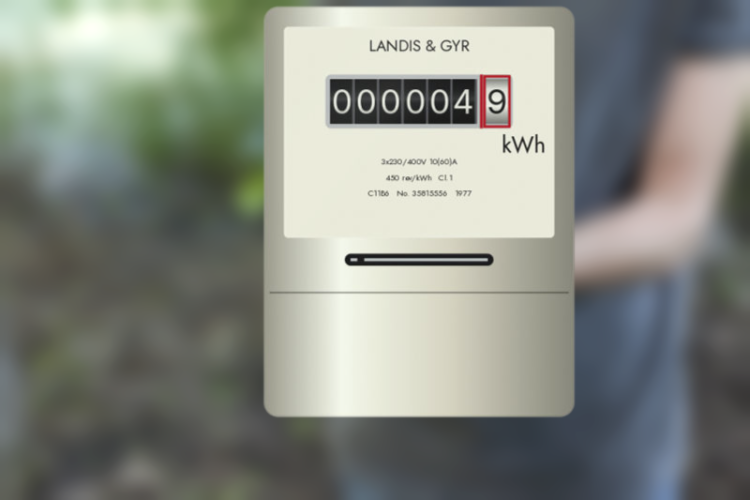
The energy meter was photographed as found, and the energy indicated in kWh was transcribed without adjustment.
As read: 4.9 kWh
